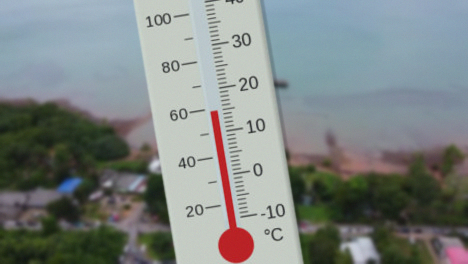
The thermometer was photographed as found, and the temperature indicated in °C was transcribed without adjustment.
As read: 15 °C
